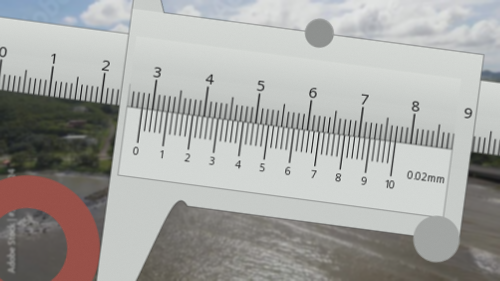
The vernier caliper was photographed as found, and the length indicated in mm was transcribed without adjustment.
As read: 28.0 mm
